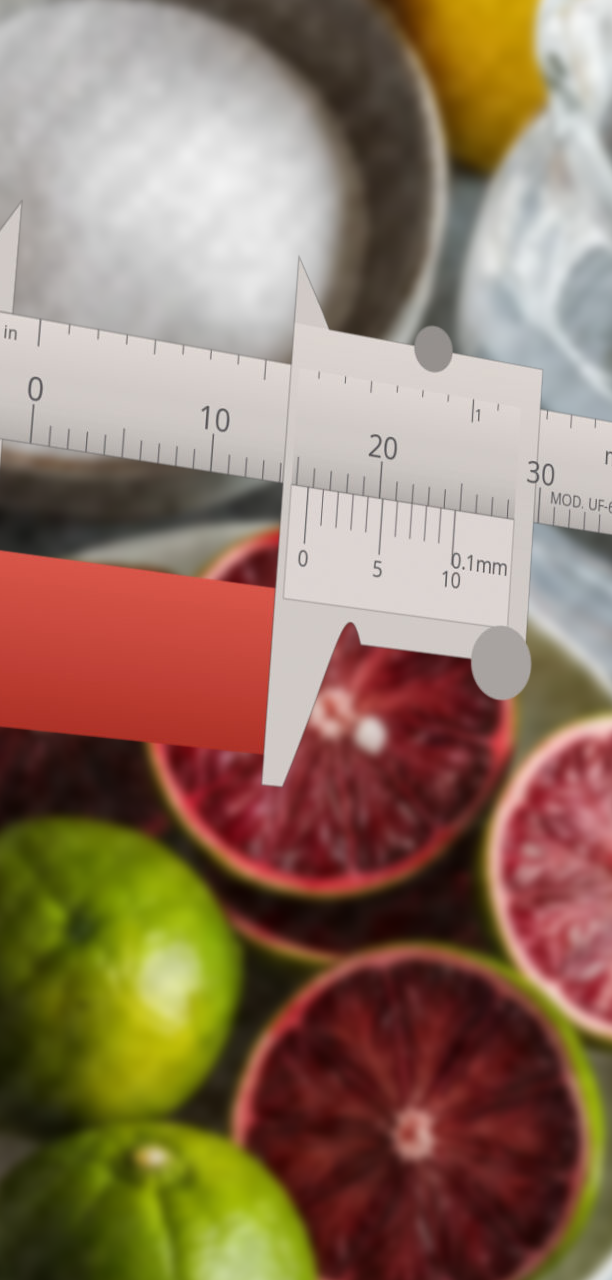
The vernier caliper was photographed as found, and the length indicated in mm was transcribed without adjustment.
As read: 15.7 mm
